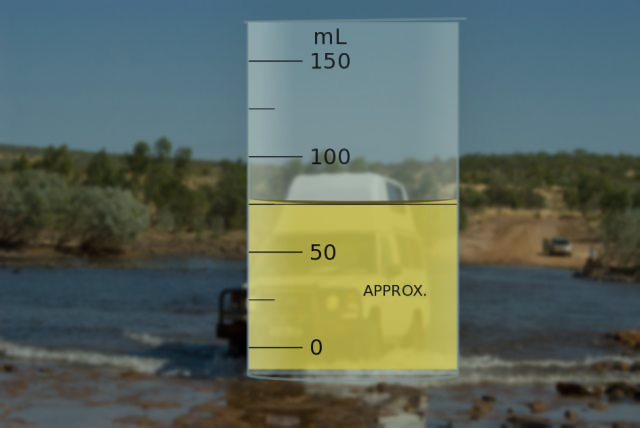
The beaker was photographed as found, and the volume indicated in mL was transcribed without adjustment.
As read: 75 mL
